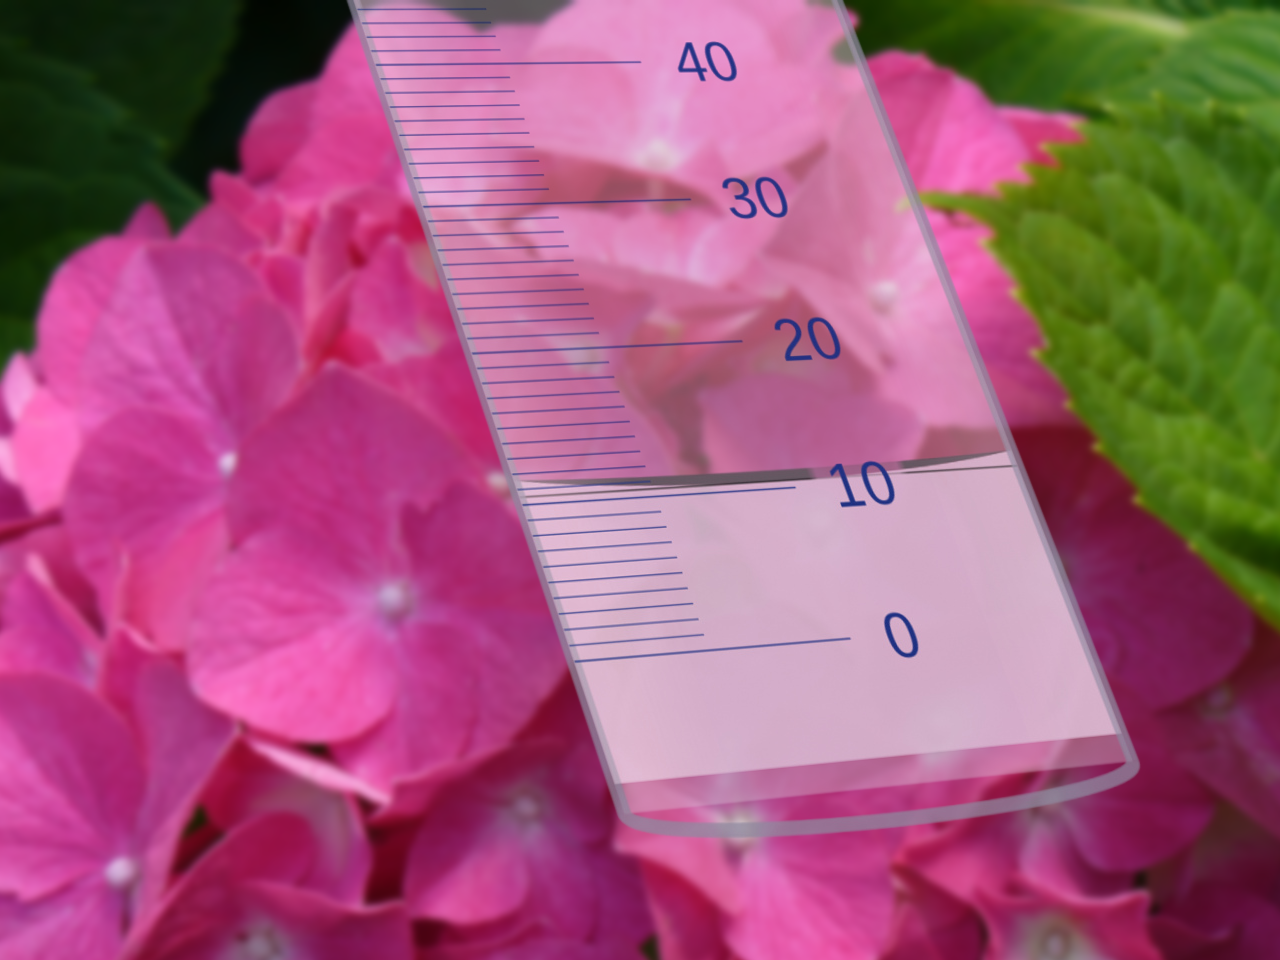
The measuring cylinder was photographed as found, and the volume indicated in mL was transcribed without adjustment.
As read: 10.5 mL
